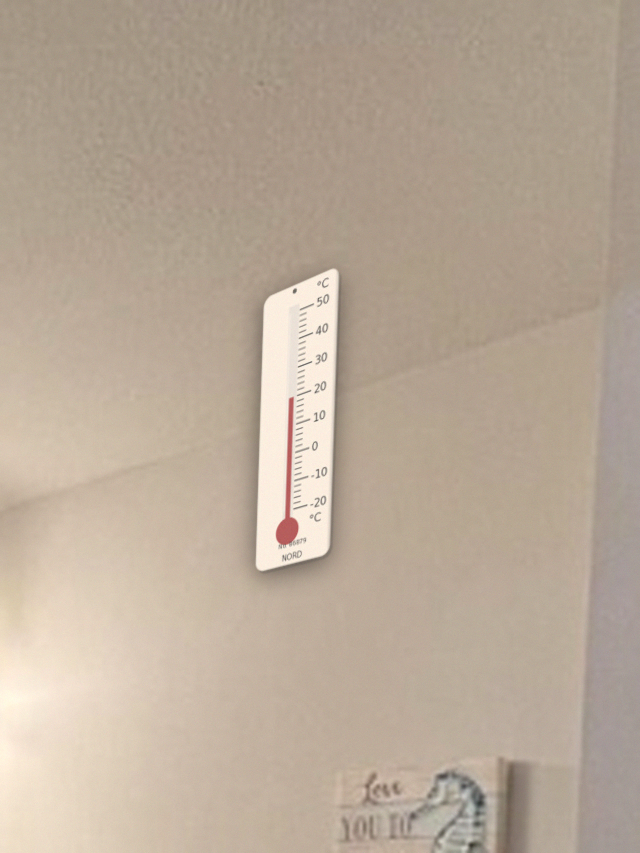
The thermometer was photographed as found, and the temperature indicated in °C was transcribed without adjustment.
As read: 20 °C
